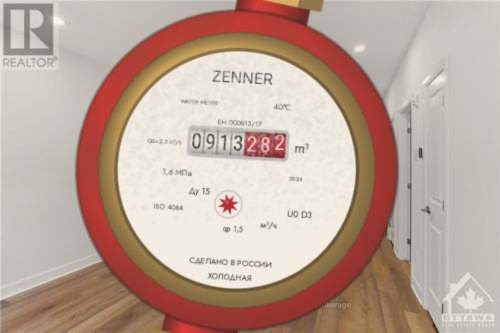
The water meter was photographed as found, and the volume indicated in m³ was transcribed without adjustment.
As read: 913.282 m³
